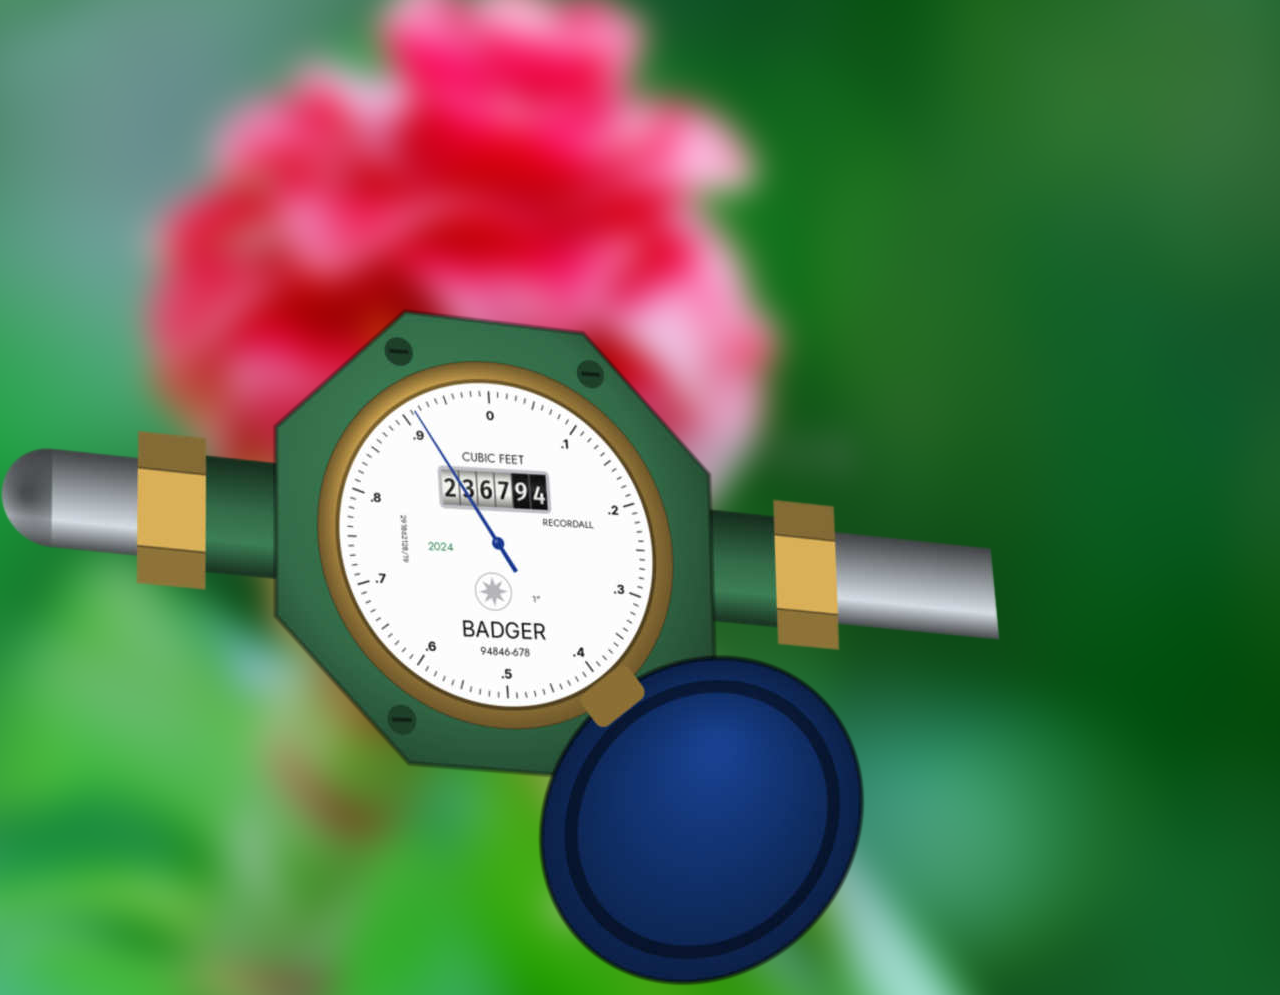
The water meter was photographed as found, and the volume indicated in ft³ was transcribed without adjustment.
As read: 236793.91 ft³
